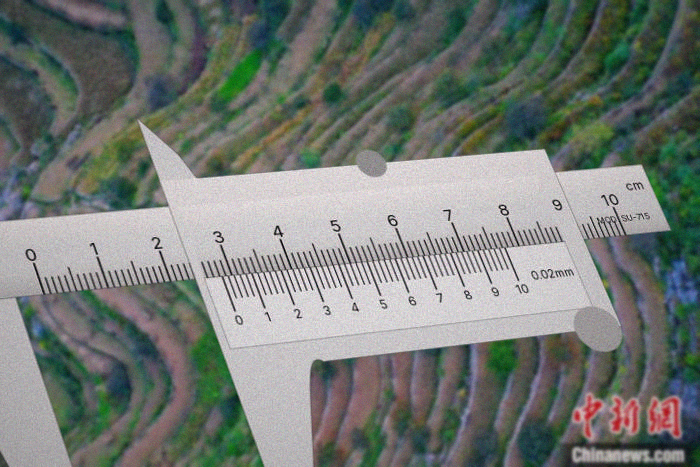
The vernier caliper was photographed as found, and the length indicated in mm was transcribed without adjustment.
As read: 28.4 mm
